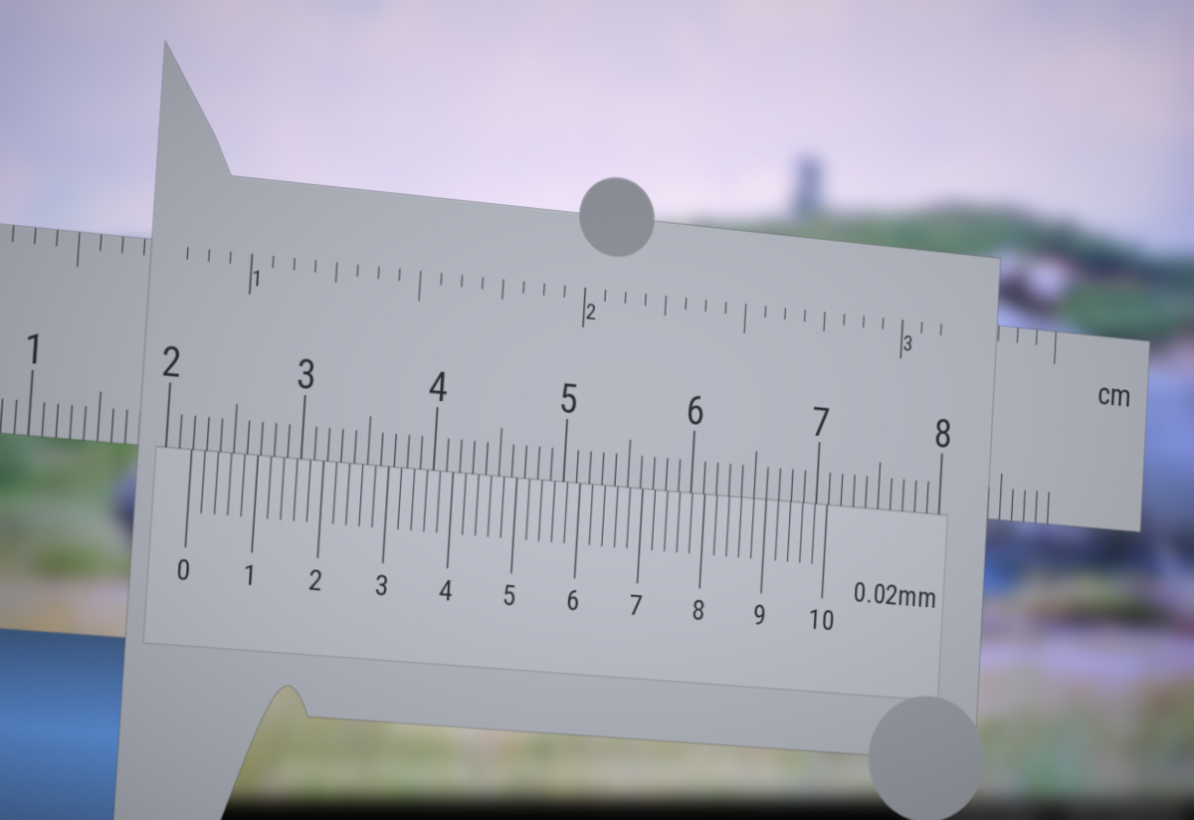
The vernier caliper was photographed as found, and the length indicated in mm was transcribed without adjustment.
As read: 21.9 mm
